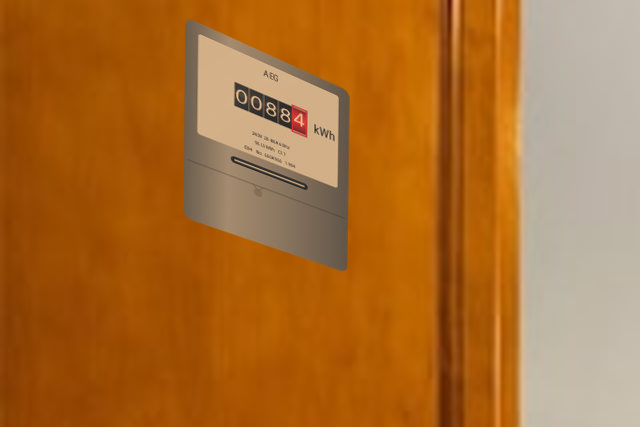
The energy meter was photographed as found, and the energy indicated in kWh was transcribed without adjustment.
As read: 88.4 kWh
